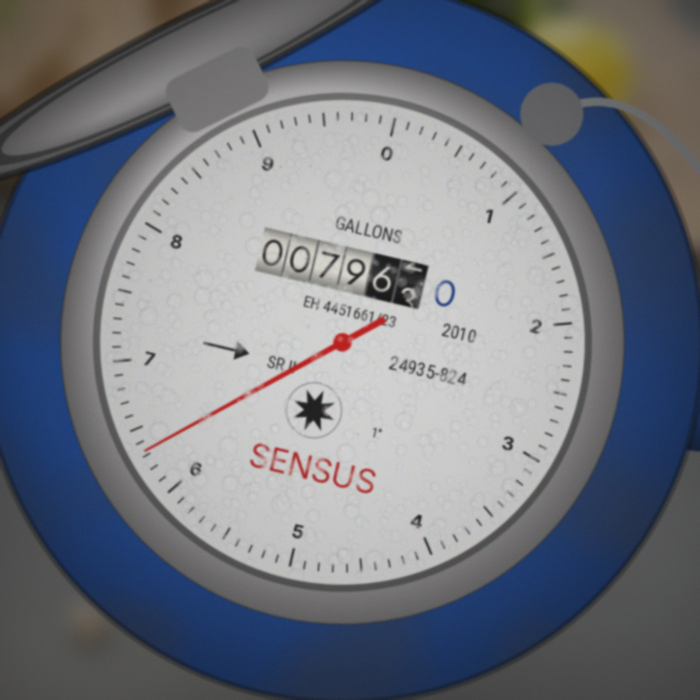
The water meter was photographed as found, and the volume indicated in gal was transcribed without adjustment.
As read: 79626.3 gal
